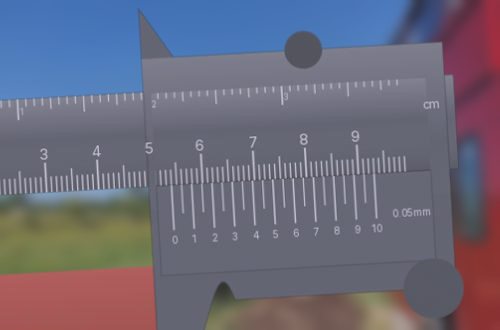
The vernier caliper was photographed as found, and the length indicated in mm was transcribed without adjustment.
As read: 54.0 mm
